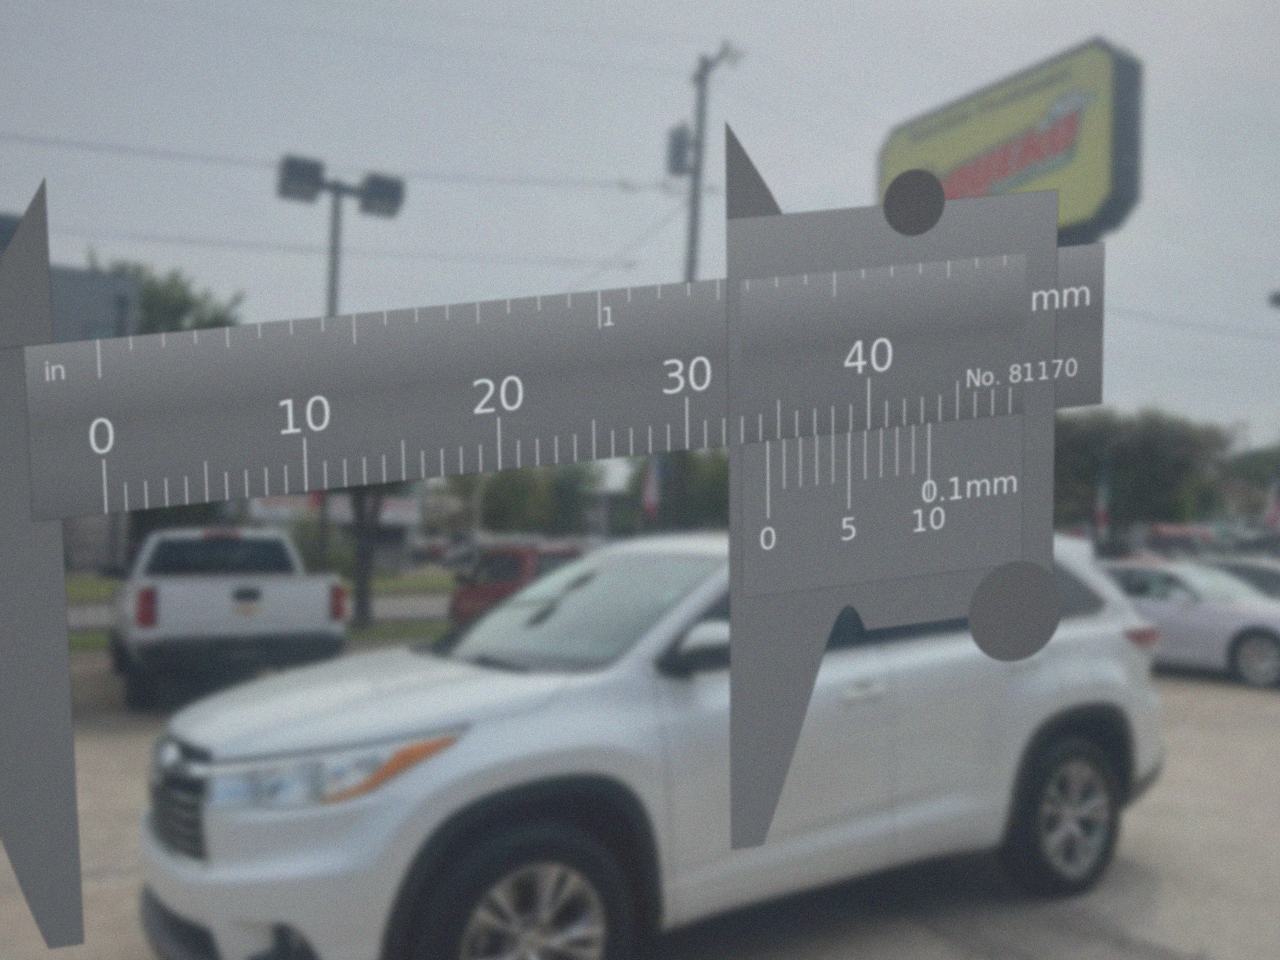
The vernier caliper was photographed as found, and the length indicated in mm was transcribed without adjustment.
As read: 34.4 mm
